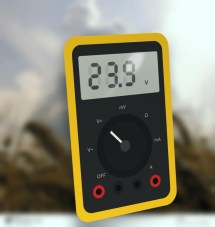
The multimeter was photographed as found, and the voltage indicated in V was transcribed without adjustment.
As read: 23.9 V
